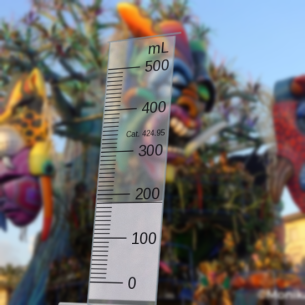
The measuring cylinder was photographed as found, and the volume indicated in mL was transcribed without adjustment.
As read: 180 mL
